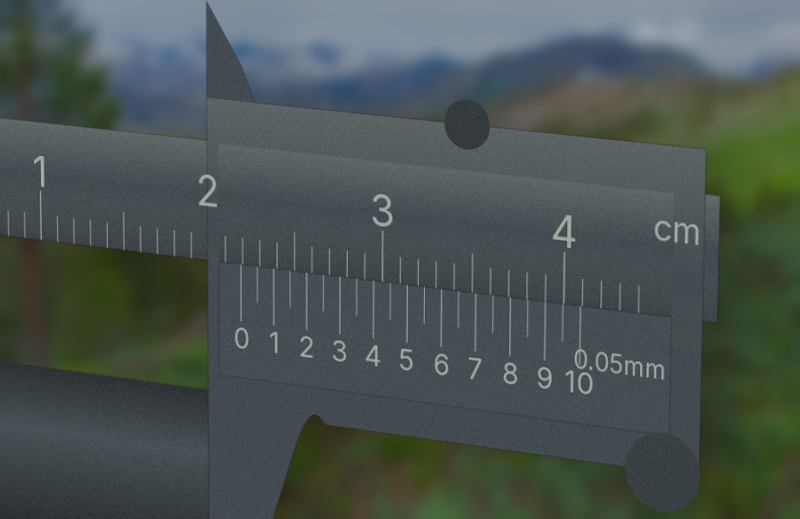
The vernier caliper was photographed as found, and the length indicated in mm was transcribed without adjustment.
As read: 21.9 mm
